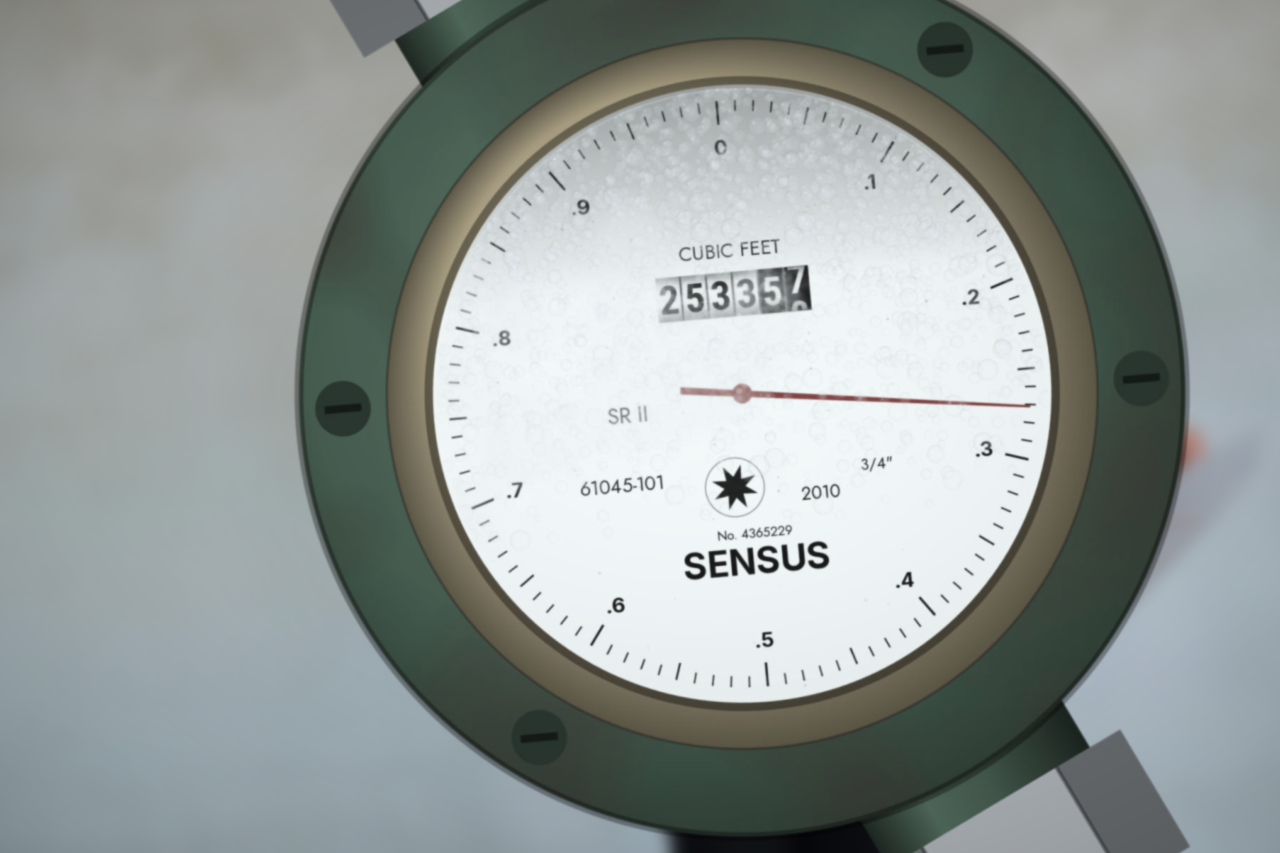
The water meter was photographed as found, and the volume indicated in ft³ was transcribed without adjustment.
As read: 253357.27 ft³
